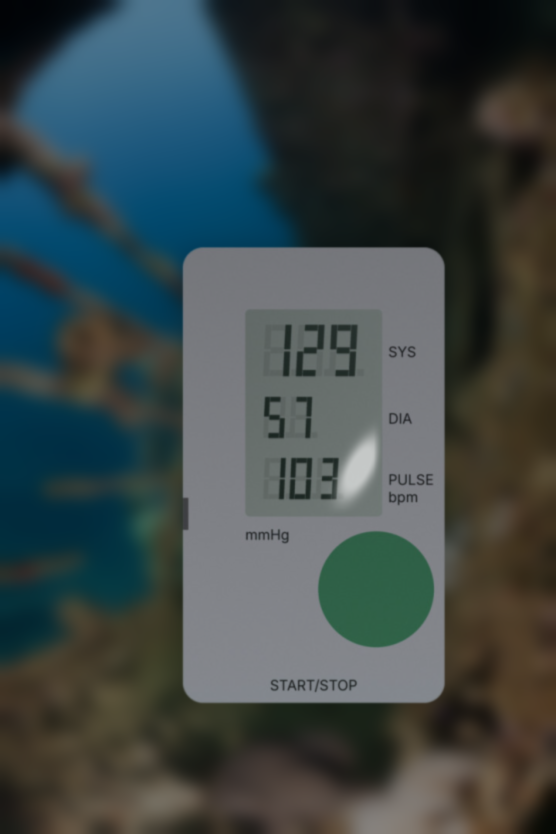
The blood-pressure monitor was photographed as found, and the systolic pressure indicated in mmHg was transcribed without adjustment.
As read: 129 mmHg
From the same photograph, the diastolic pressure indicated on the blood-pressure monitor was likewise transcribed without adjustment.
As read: 57 mmHg
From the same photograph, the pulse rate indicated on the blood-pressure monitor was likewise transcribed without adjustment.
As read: 103 bpm
